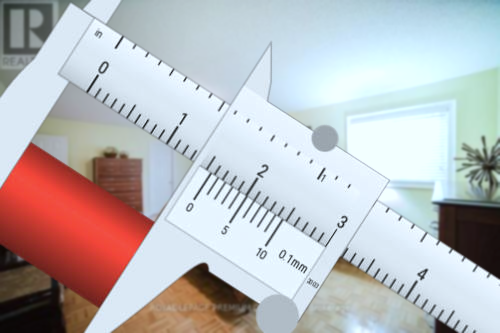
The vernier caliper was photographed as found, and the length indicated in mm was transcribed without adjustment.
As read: 15.6 mm
